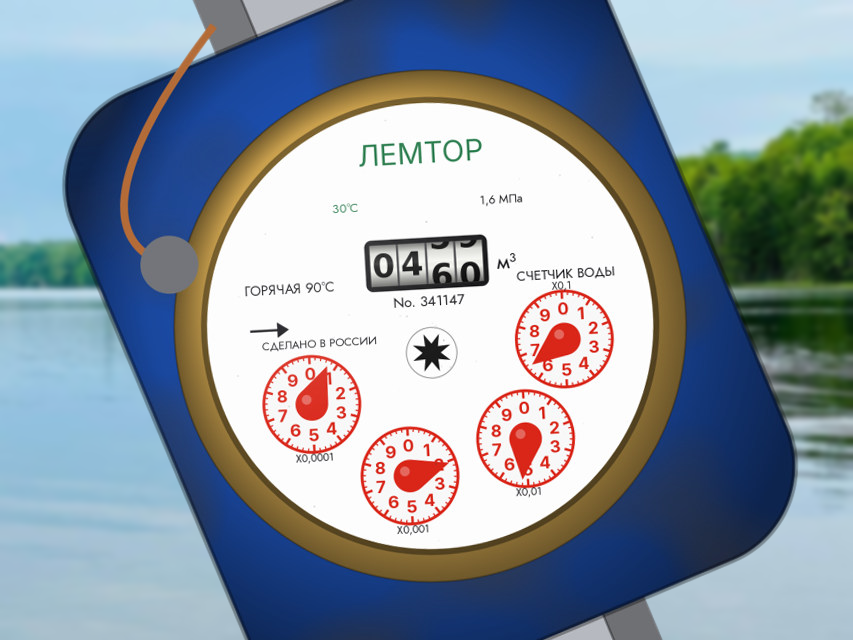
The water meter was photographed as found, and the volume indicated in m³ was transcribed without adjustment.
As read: 459.6520 m³
